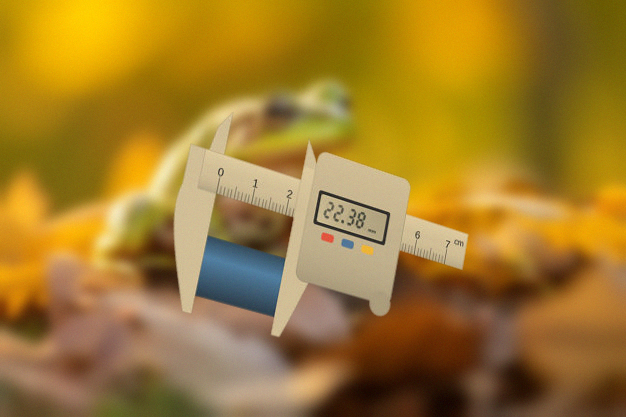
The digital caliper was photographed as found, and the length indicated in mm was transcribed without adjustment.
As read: 22.38 mm
